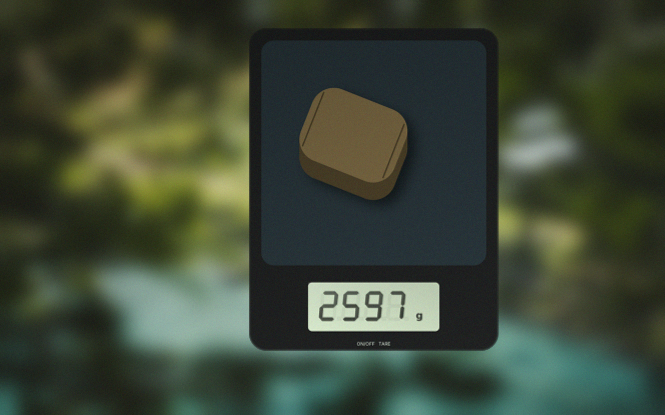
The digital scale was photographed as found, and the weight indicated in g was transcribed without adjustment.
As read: 2597 g
